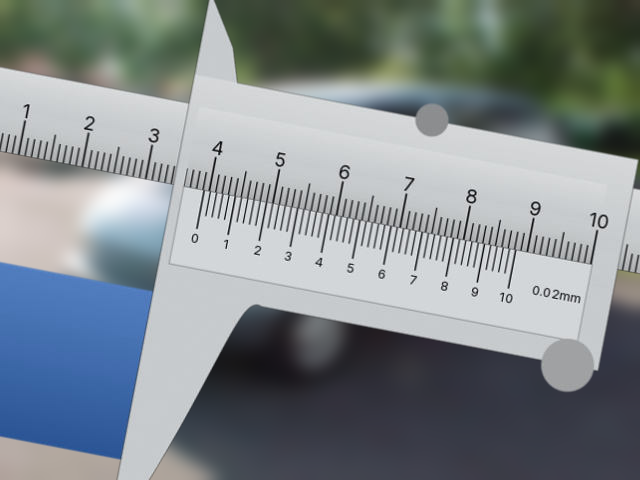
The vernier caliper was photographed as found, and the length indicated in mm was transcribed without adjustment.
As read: 39.2 mm
